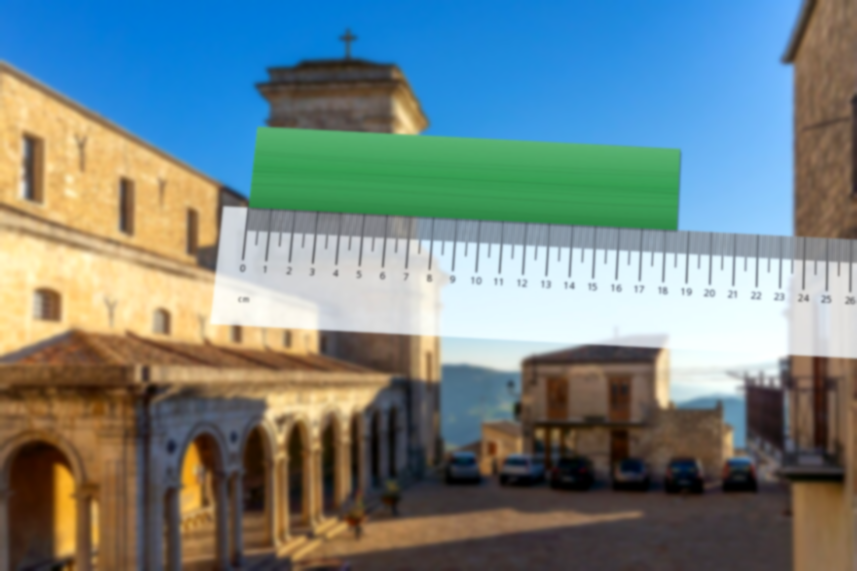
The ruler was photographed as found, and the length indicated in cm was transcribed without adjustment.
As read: 18.5 cm
